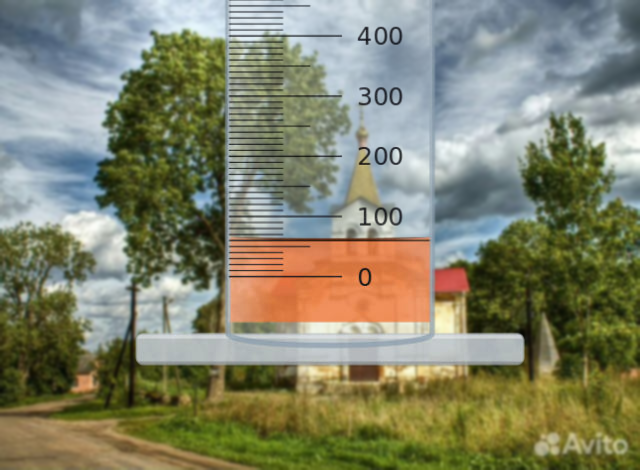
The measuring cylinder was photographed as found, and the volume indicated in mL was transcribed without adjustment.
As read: 60 mL
